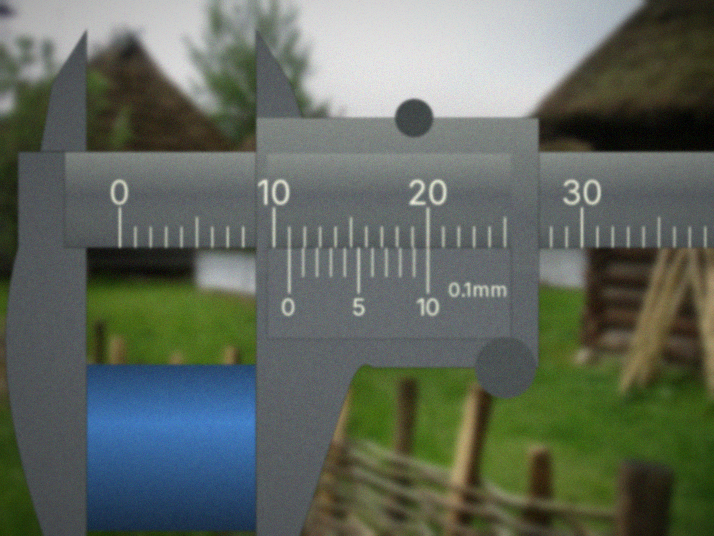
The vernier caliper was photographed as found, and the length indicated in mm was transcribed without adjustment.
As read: 11.0 mm
